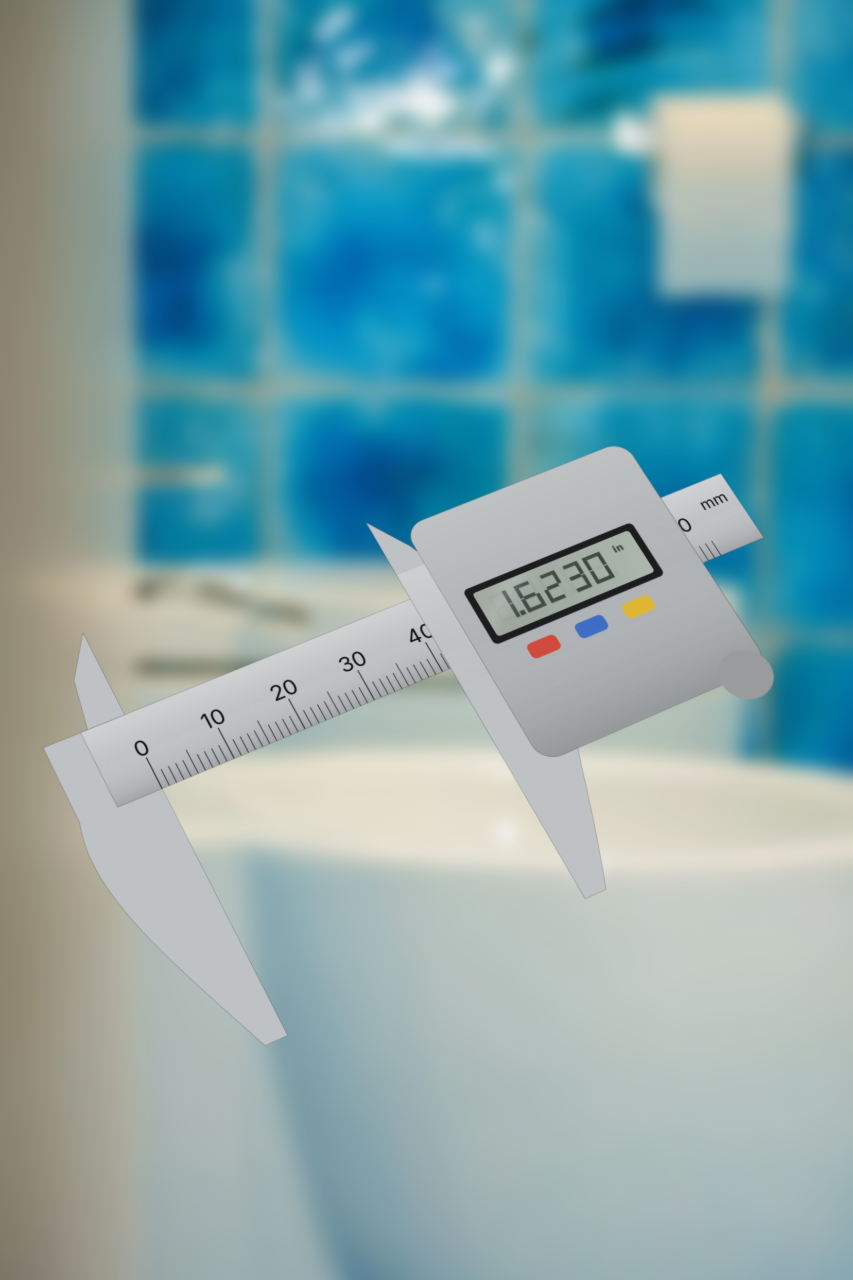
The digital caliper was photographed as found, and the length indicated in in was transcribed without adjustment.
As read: 1.6230 in
